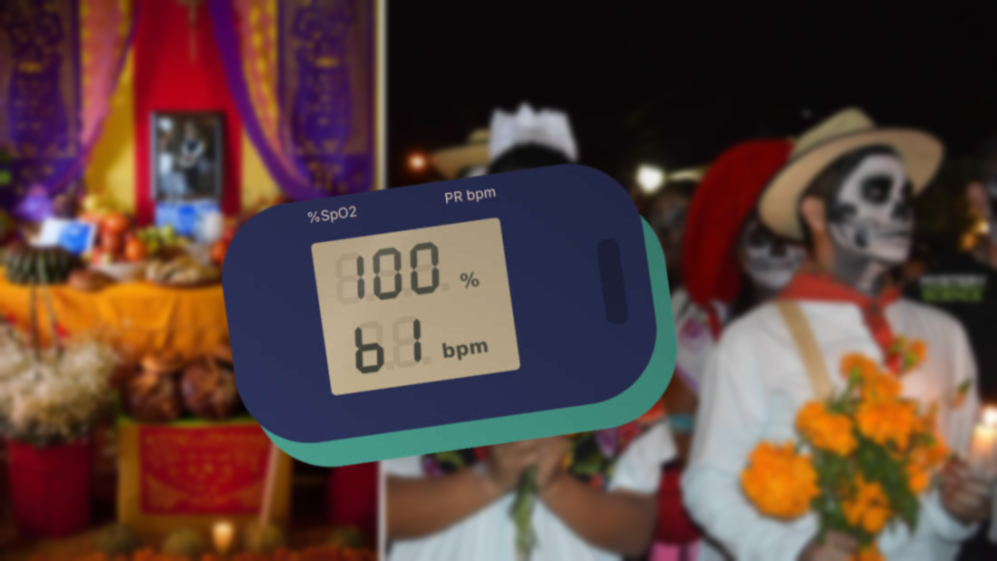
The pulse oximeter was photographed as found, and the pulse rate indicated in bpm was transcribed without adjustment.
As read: 61 bpm
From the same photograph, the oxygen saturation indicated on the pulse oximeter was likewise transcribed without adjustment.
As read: 100 %
